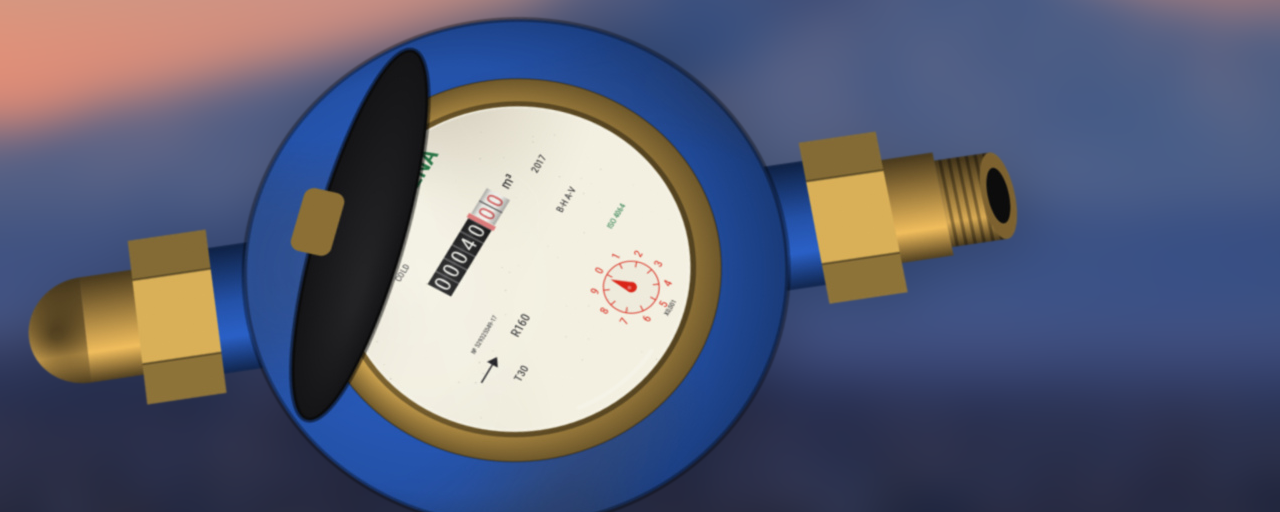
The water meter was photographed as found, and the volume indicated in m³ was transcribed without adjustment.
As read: 39.999 m³
